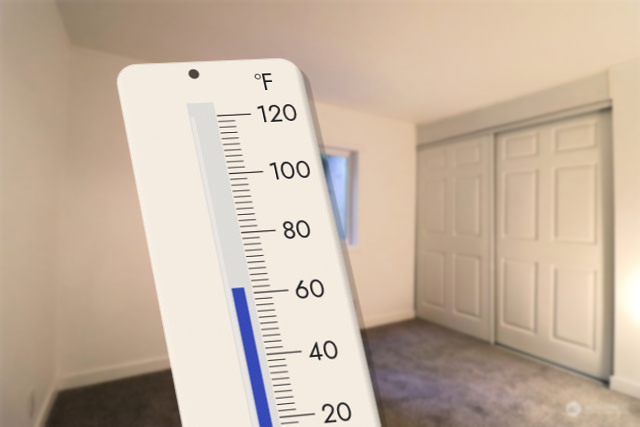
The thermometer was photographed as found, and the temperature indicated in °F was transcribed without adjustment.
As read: 62 °F
